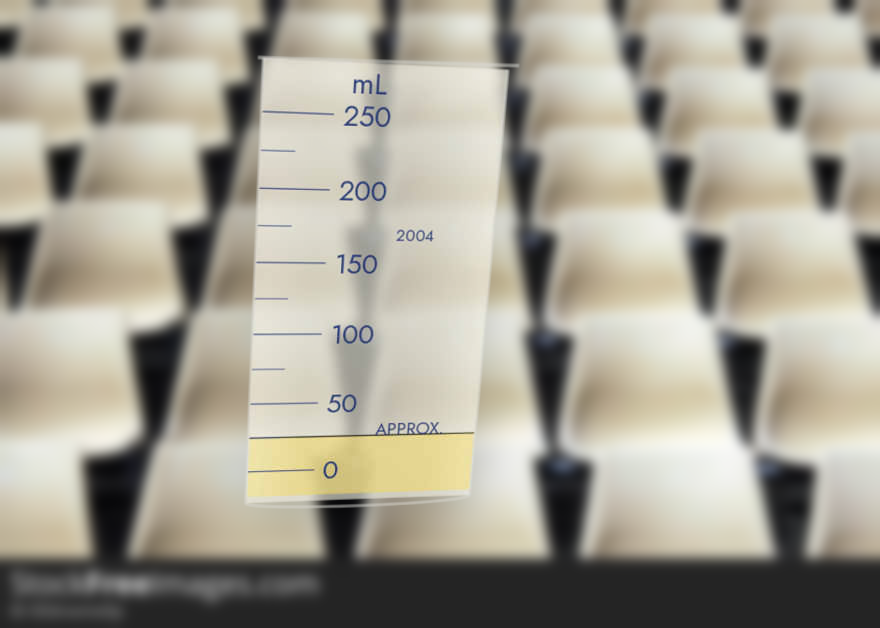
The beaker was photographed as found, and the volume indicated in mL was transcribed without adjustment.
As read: 25 mL
